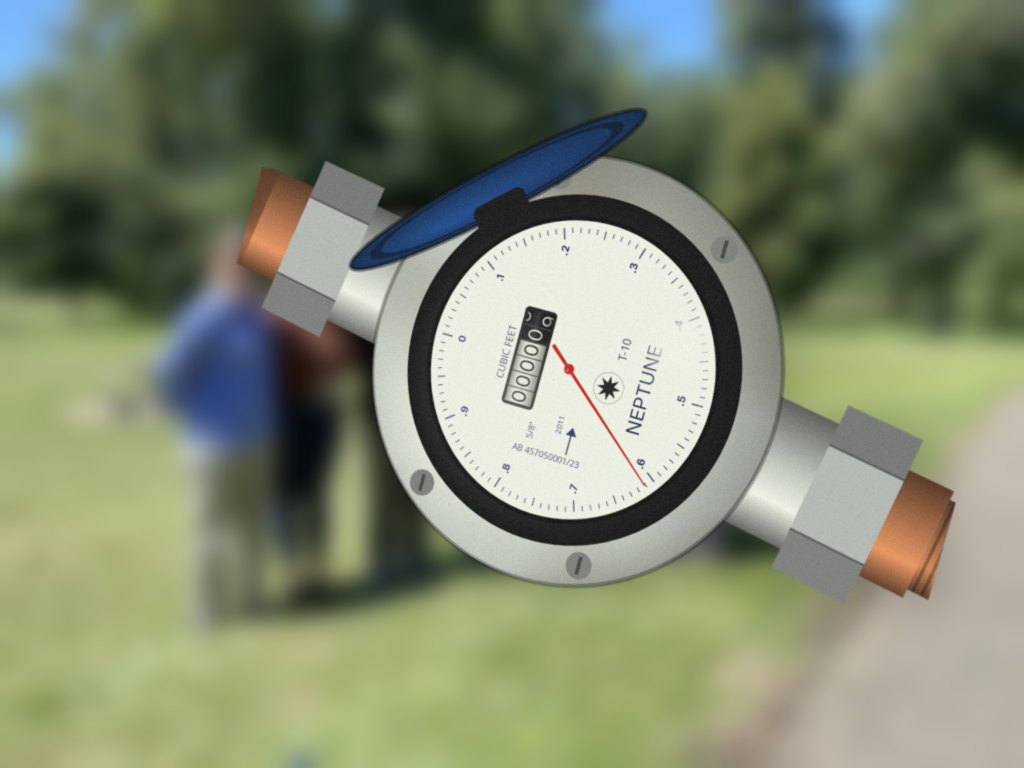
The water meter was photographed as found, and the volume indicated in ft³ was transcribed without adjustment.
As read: 8.61 ft³
